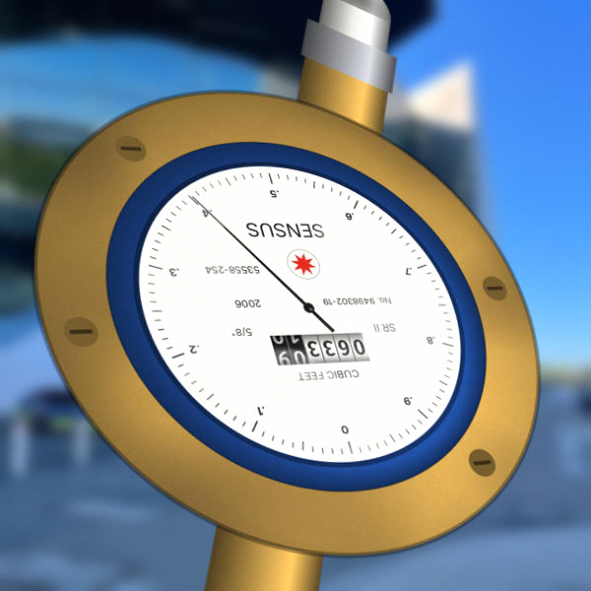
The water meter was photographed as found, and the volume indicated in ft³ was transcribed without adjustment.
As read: 63309.40 ft³
